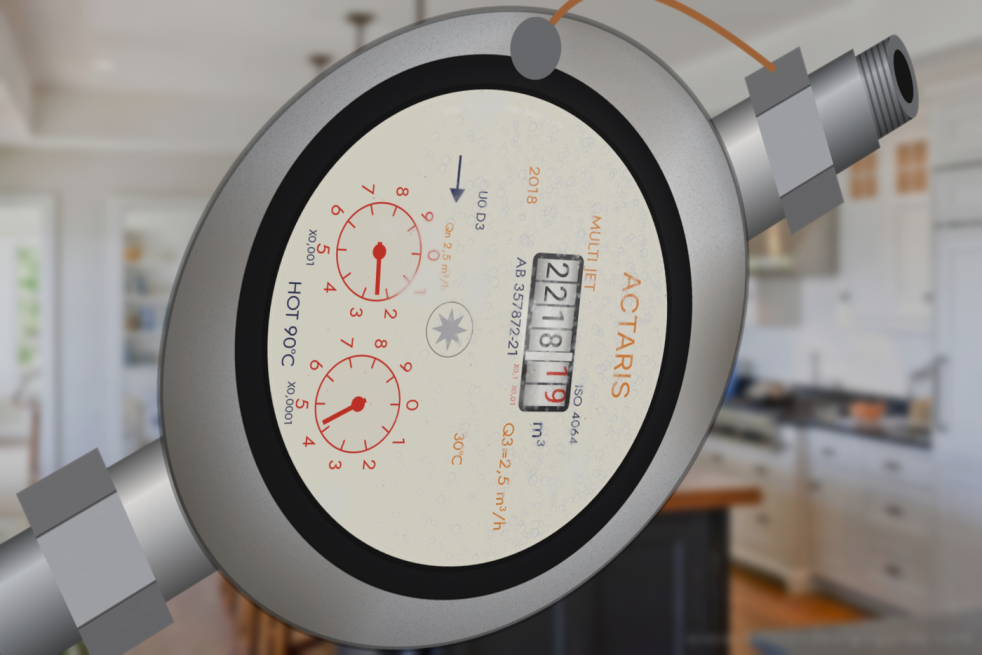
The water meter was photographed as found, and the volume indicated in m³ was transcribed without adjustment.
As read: 2218.1924 m³
